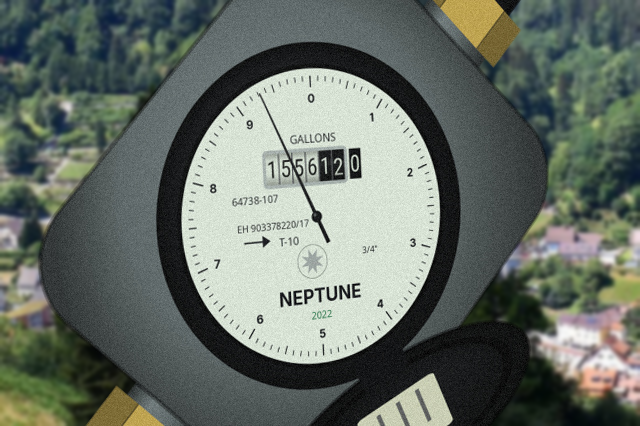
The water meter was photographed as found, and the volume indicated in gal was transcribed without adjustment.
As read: 1556119.3 gal
